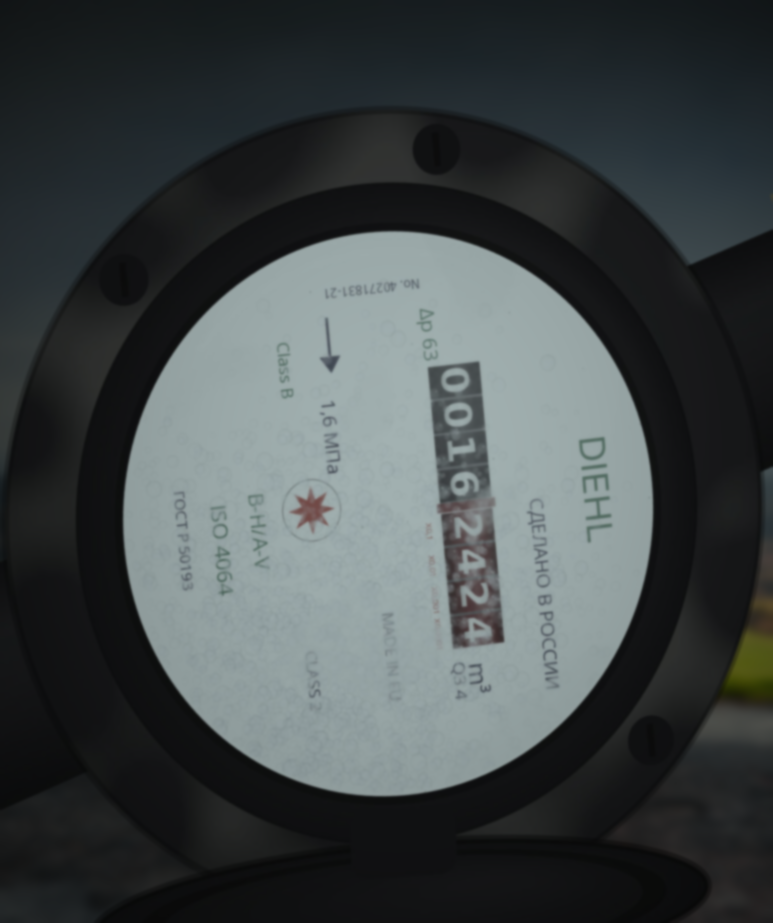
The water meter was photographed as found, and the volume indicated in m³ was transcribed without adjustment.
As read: 16.2424 m³
